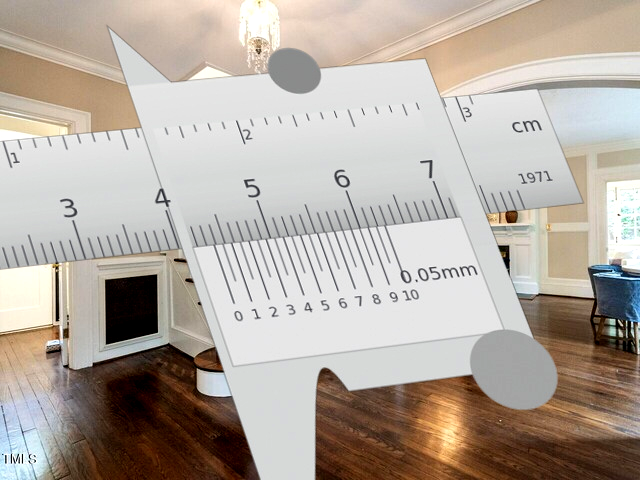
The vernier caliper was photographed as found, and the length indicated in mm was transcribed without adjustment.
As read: 43.8 mm
